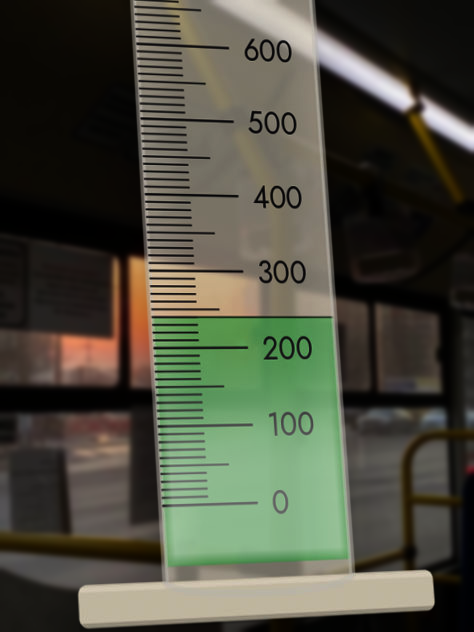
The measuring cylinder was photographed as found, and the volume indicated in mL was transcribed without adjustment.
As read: 240 mL
